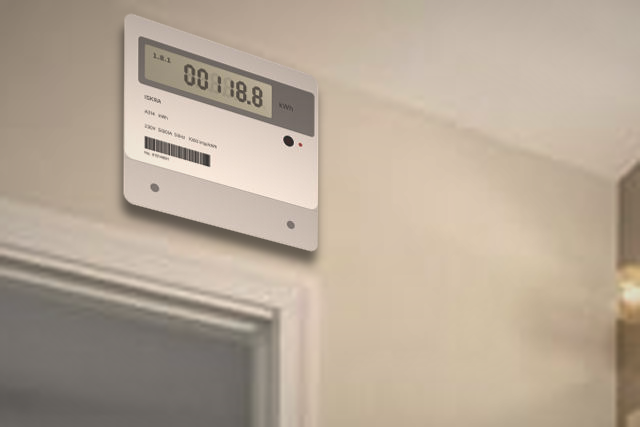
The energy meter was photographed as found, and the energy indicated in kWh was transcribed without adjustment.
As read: 118.8 kWh
